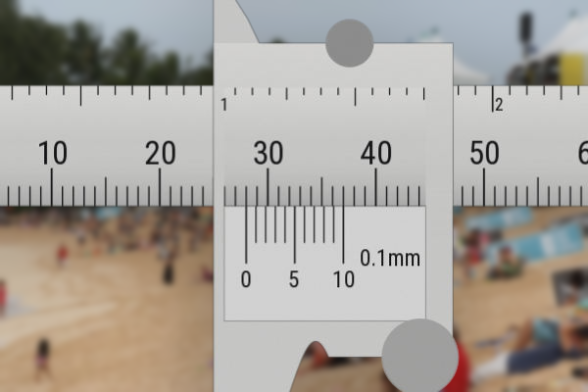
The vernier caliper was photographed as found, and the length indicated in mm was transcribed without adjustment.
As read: 28.0 mm
